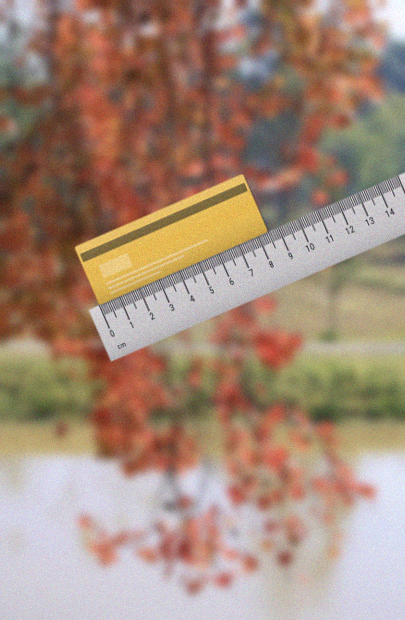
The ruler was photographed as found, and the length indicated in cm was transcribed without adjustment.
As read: 8.5 cm
